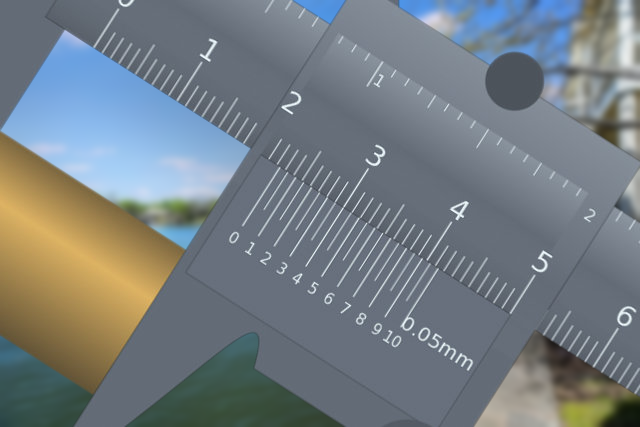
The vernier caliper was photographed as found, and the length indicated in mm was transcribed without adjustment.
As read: 22.4 mm
